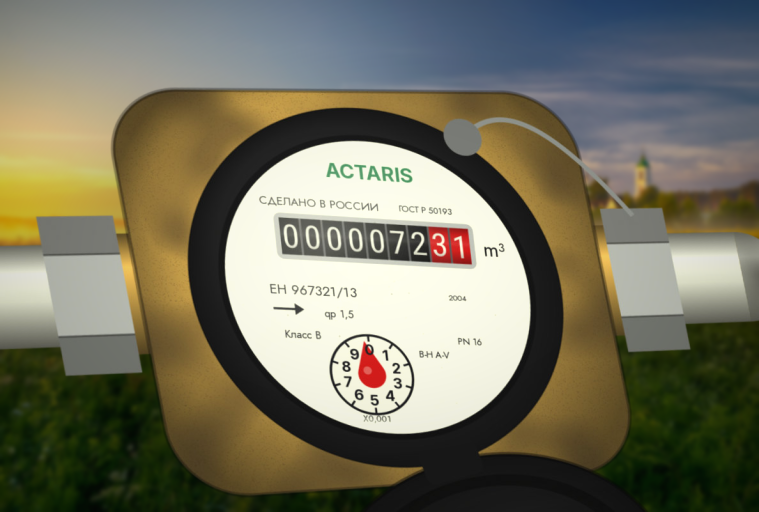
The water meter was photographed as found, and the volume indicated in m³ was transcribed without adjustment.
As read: 72.309 m³
